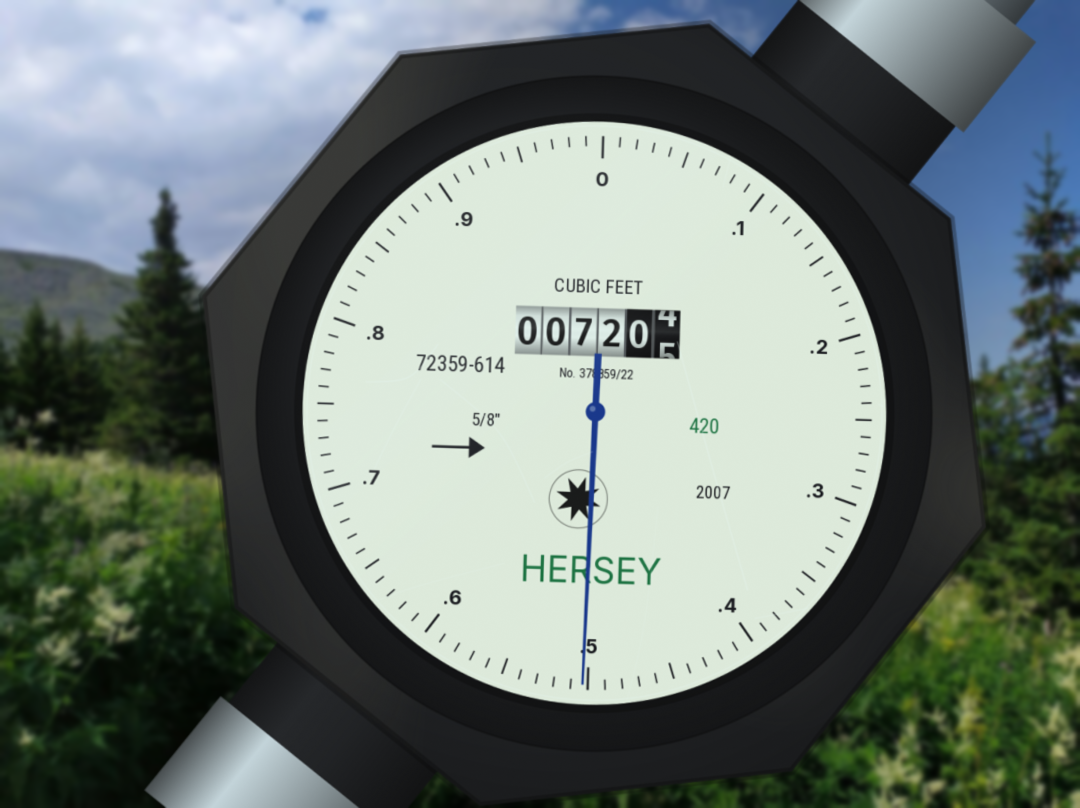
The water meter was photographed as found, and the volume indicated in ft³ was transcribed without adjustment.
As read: 7204.50 ft³
